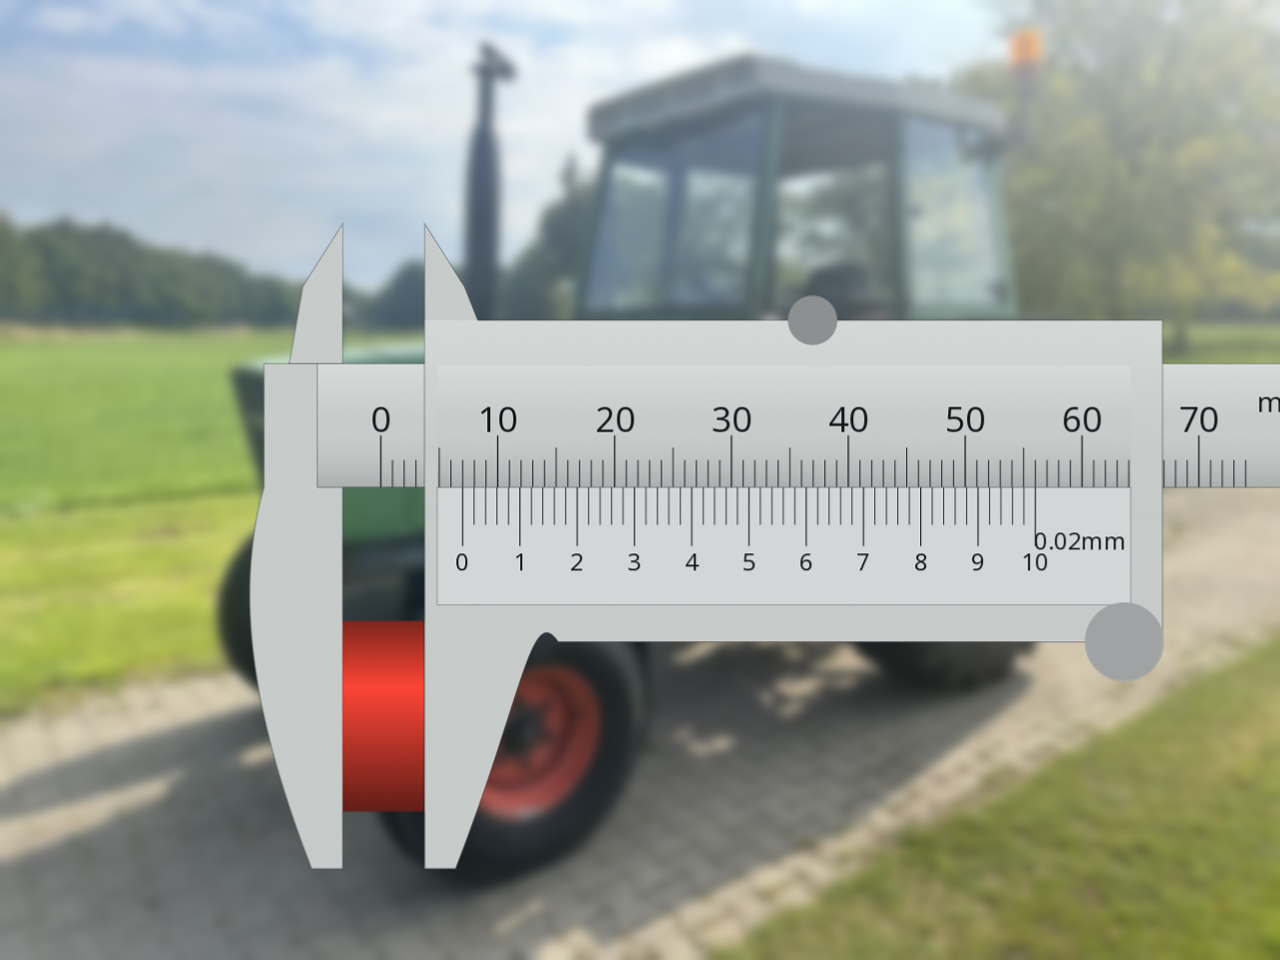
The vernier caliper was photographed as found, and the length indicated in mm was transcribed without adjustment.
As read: 7.0 mm
